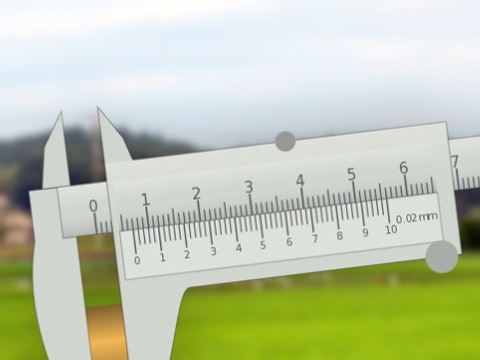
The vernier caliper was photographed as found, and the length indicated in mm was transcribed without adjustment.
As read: 7.0 mm
